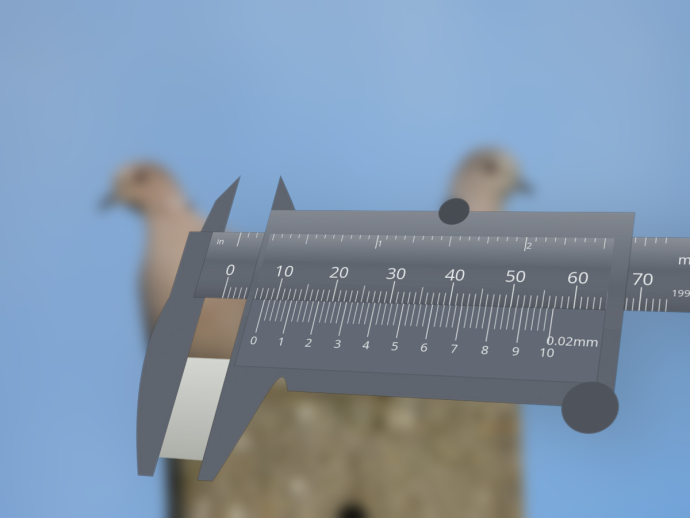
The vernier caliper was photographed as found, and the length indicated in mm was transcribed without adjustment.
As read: 7.8 mm
